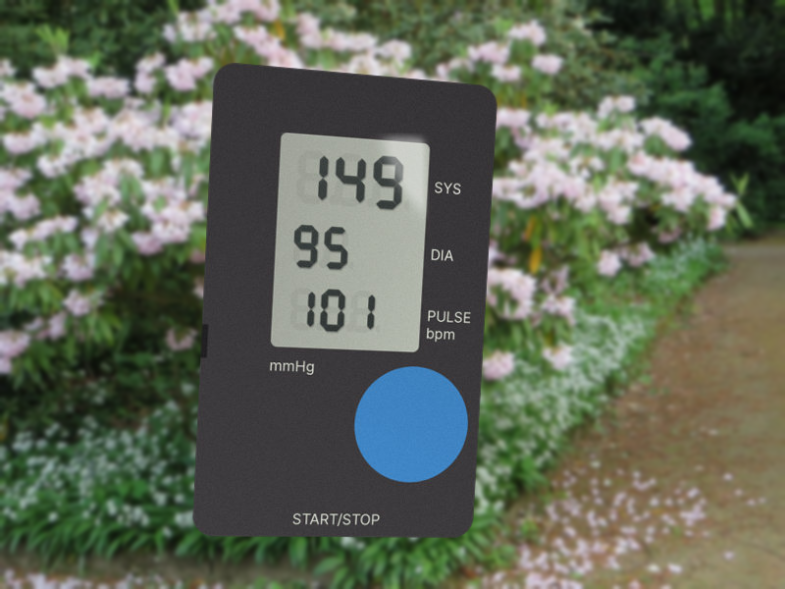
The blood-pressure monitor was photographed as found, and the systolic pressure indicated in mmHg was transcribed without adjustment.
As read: 149 mmHg
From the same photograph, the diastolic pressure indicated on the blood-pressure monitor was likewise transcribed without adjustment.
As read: 95 mmHg
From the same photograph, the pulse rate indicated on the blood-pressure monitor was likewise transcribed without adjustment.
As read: 101 bpm
